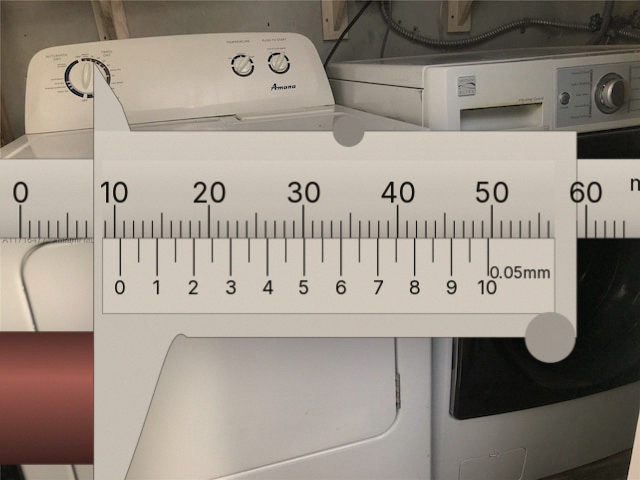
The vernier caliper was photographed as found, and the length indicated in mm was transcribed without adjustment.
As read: 10.6 mm
